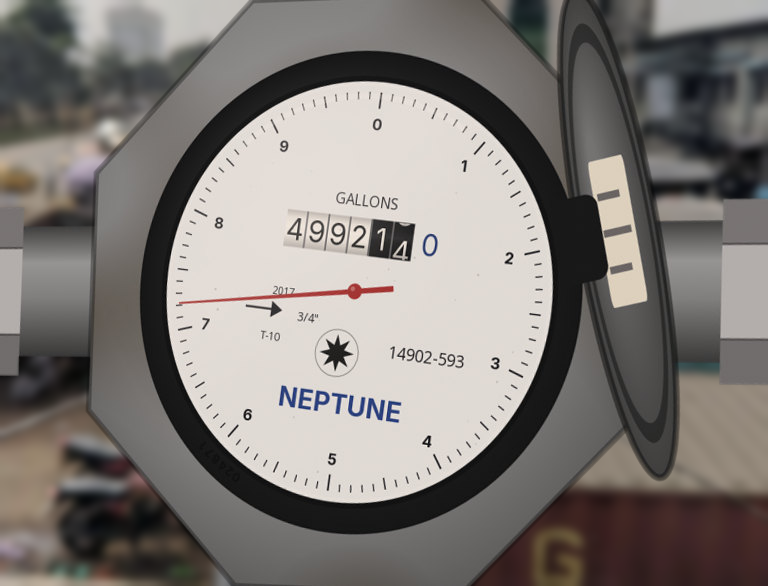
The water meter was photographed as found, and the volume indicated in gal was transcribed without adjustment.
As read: 4992137.2 gal
